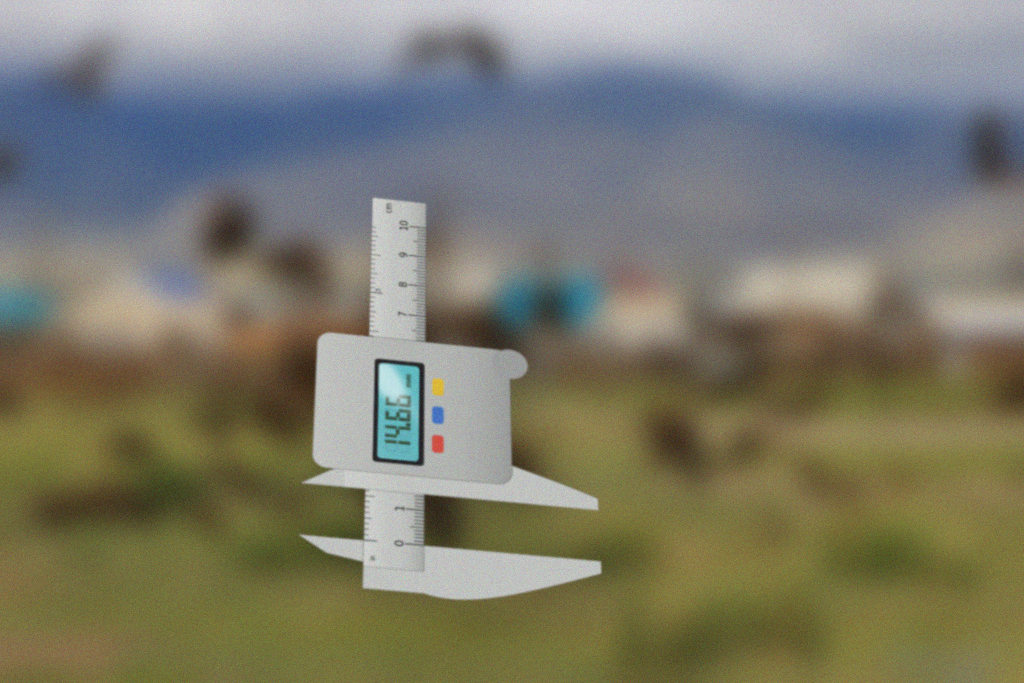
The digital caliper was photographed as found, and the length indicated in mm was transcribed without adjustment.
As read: 14.66 mm
